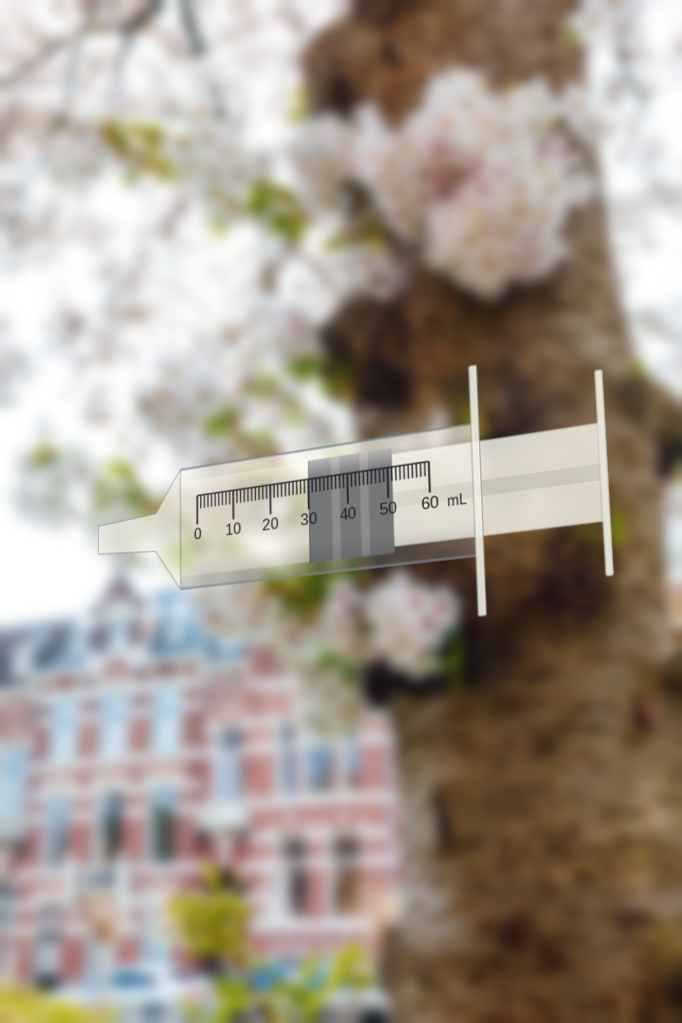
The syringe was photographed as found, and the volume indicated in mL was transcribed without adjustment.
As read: 30 mL
